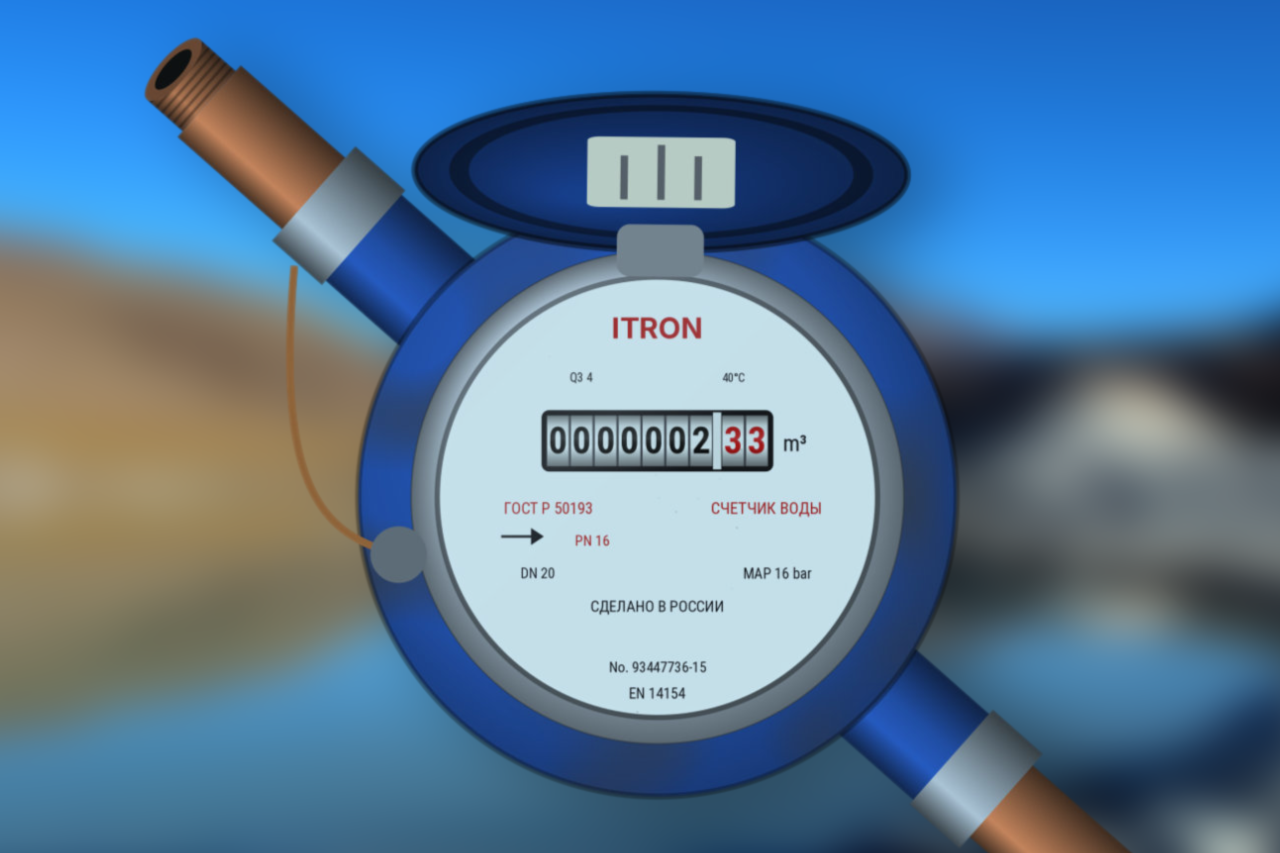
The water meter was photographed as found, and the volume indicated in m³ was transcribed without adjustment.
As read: 2.33 m³
